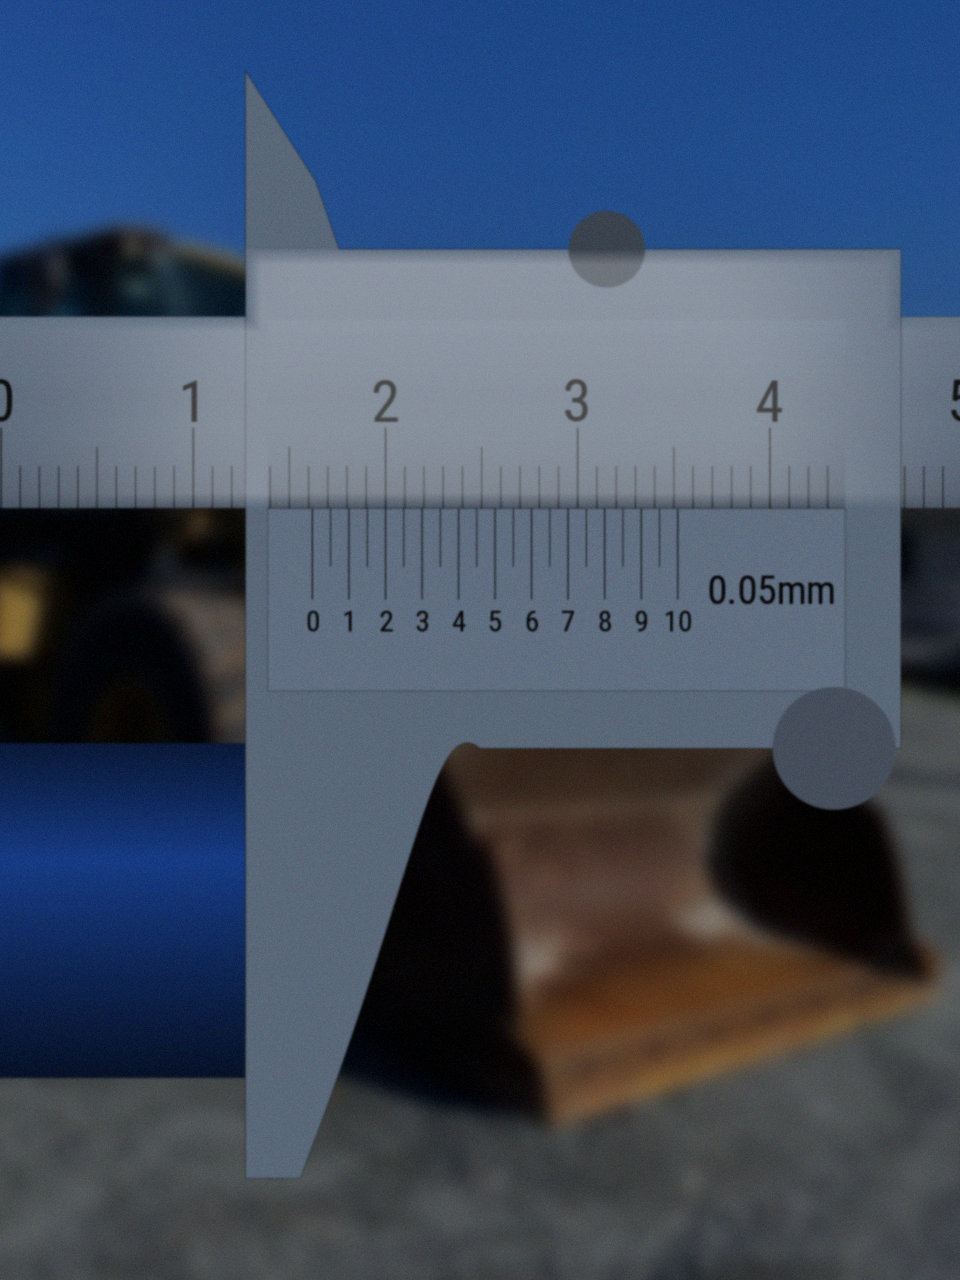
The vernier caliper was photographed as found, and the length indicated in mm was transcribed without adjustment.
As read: 16.2 mm
